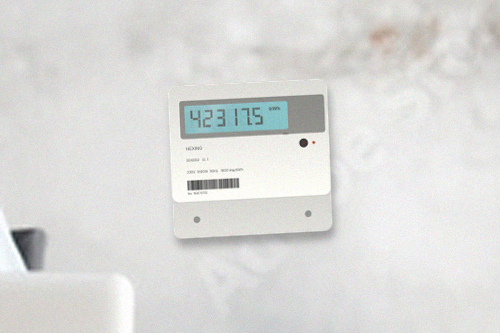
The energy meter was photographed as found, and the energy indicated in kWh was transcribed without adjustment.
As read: 42317.5 kWh
